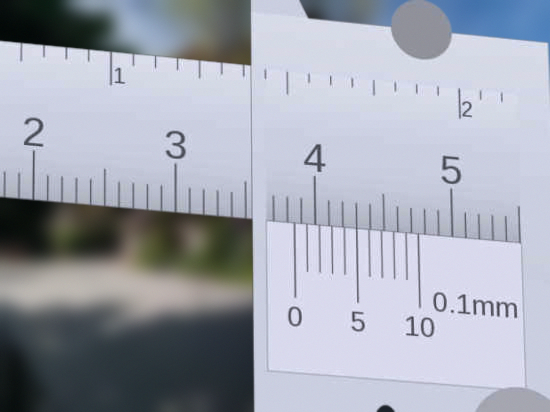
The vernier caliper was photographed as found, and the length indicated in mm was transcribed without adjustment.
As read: 38.5 mm
